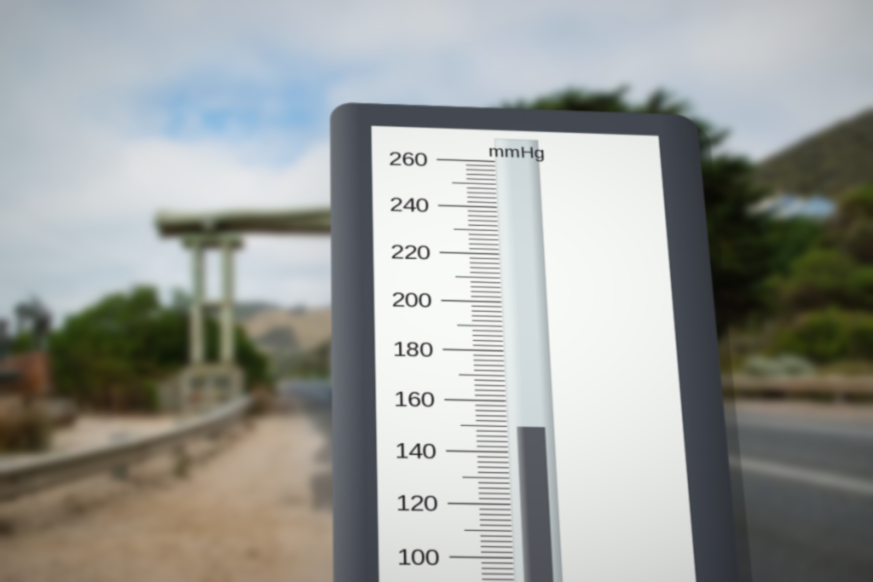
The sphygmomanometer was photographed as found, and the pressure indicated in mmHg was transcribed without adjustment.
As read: 150 mmHg
